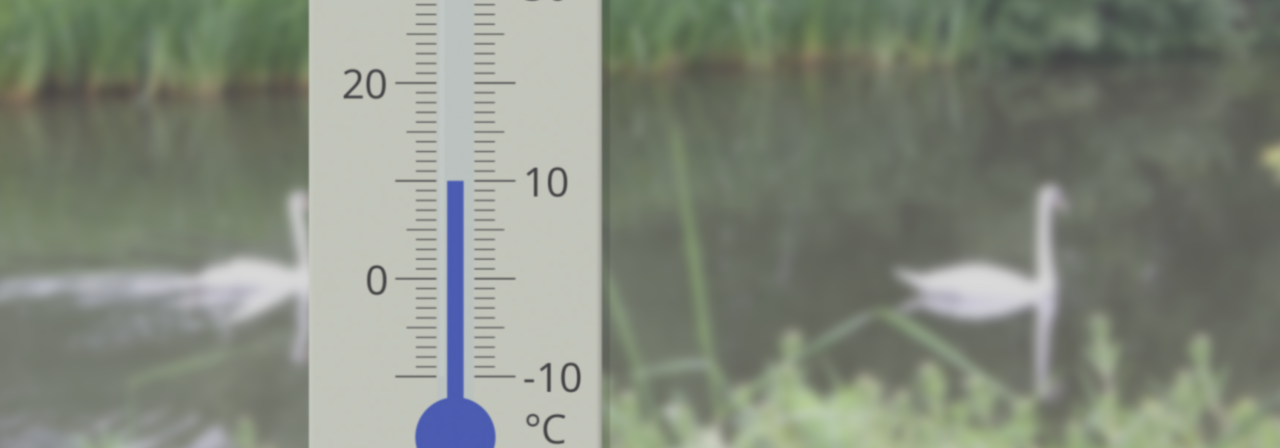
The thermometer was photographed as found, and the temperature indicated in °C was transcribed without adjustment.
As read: 10 °C
